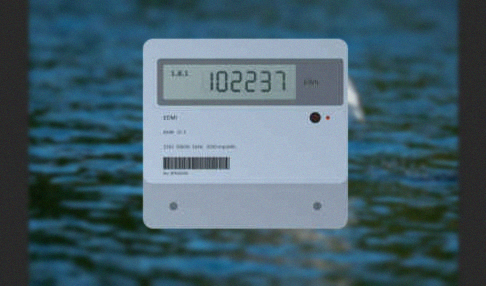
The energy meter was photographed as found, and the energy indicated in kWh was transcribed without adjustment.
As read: 102237 kWh
